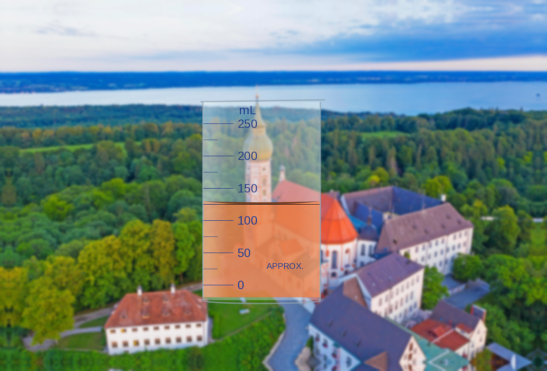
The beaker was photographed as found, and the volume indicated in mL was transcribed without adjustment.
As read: 125 mL
